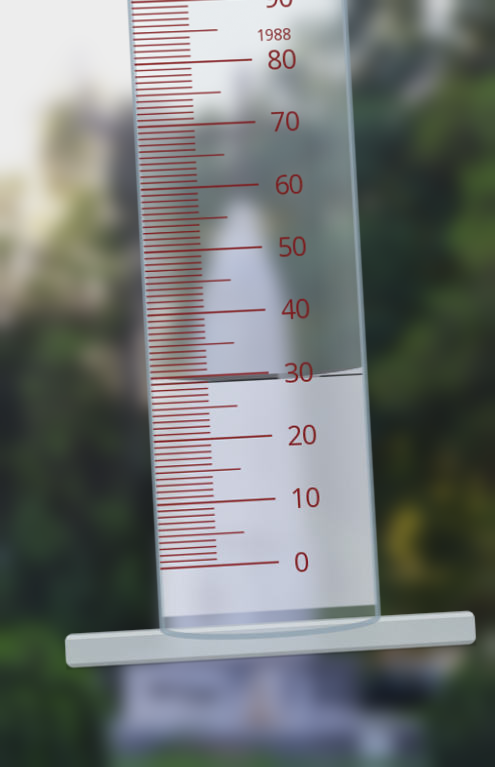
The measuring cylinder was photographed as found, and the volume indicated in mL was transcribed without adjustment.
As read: 29 mL
